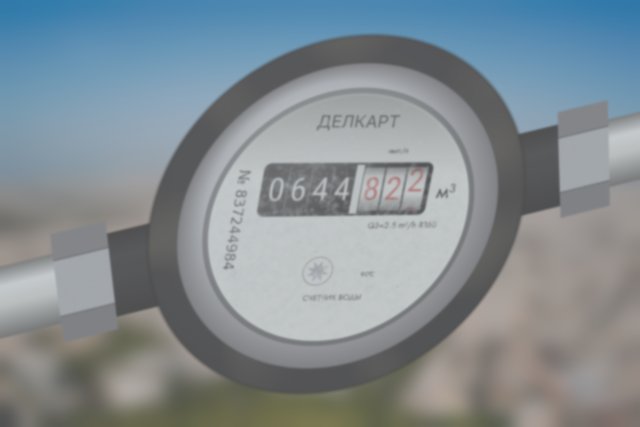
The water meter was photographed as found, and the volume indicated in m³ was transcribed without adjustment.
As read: 644.822 m³
